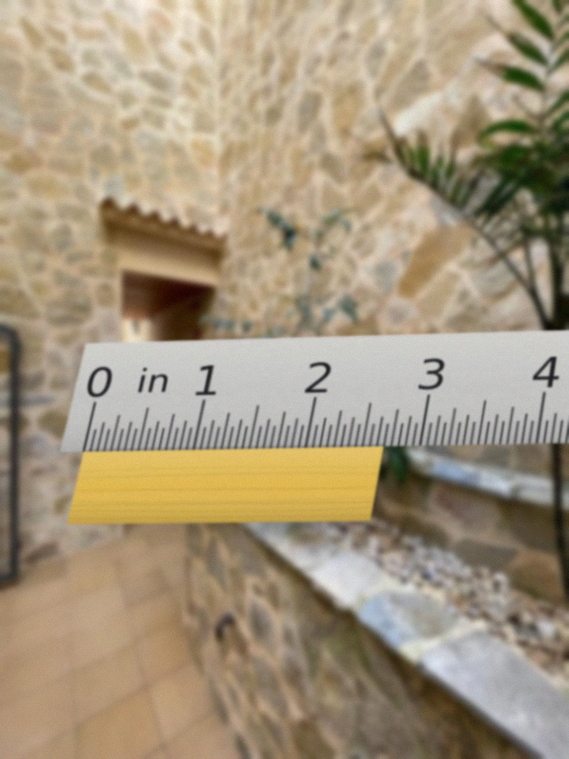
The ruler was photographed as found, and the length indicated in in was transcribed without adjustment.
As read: 2.6875 in
